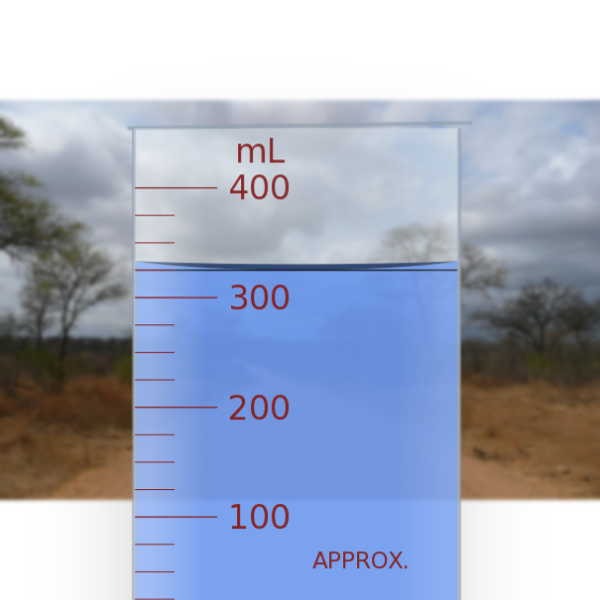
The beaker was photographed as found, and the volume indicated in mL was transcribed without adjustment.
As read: 325 mL
